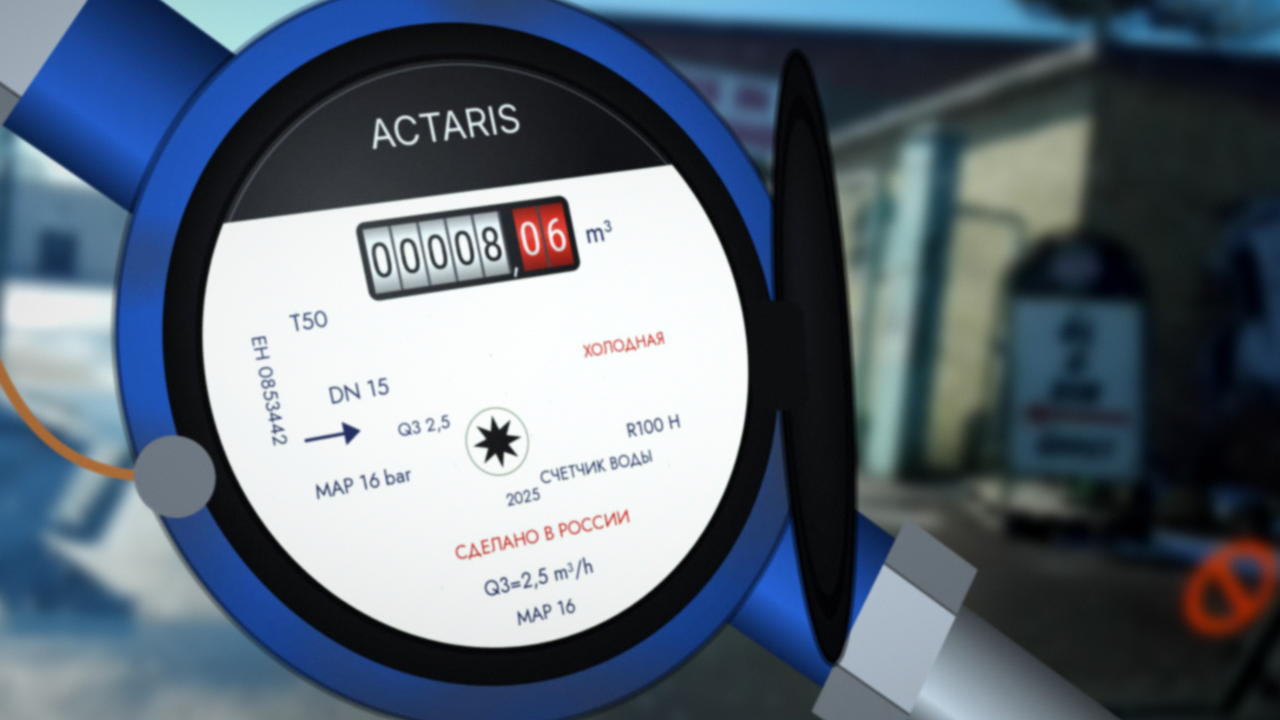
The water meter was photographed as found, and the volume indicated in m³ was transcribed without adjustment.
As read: 8.06 m³
